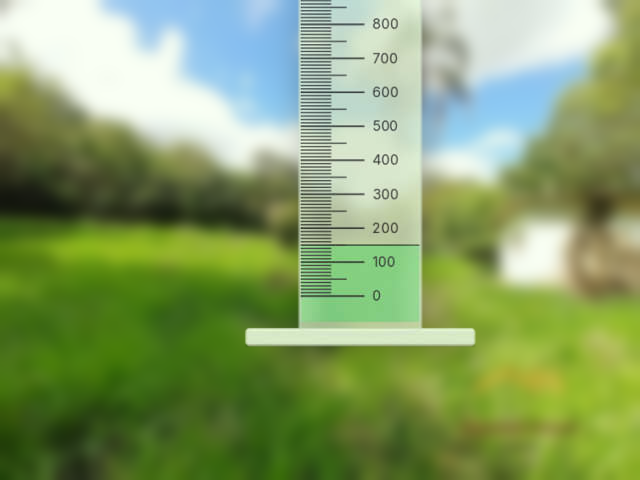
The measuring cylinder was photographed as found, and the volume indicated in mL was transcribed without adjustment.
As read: 150 mL
